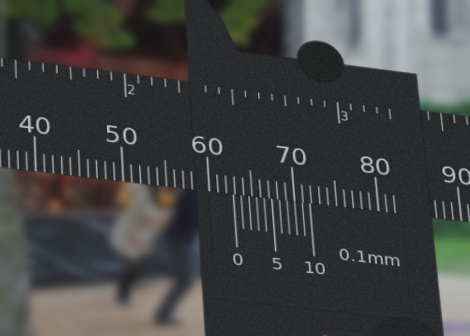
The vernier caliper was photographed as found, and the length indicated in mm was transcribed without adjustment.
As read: 62.8 mm
